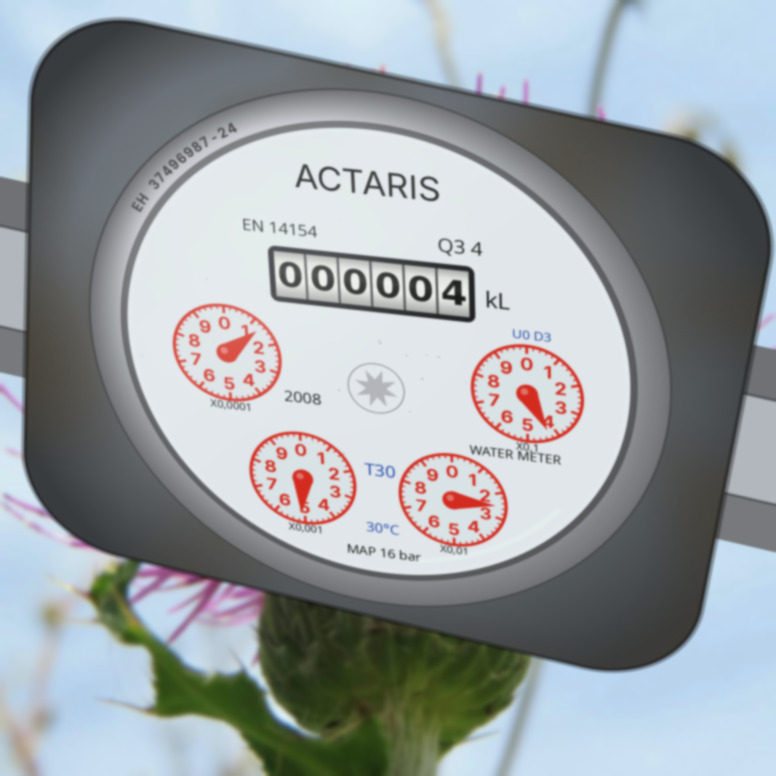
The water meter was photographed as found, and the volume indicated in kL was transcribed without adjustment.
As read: 4.4251 kL
